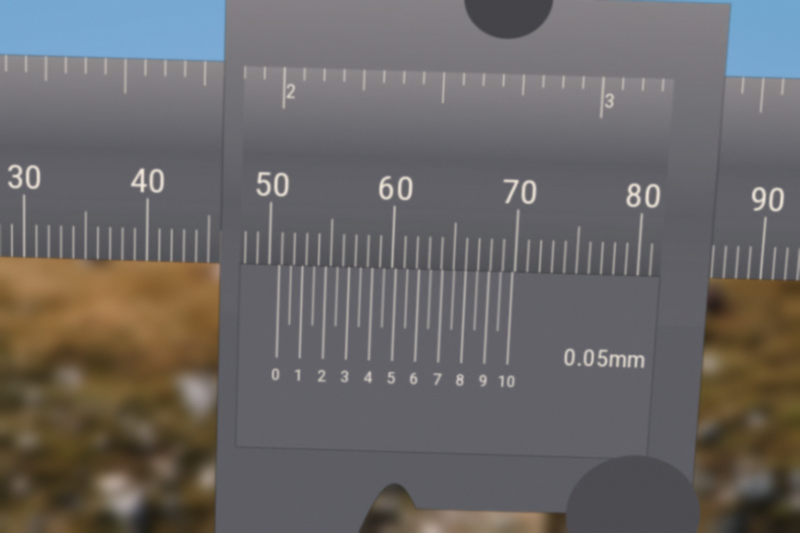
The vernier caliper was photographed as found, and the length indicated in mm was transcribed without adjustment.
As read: 50.8 mm
